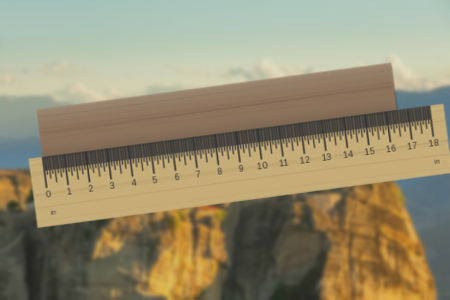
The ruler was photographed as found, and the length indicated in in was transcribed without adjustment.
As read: 16.5 in
